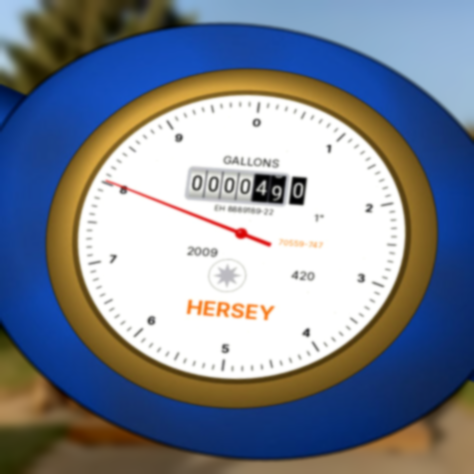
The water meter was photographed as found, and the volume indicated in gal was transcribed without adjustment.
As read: 488.0 gal
